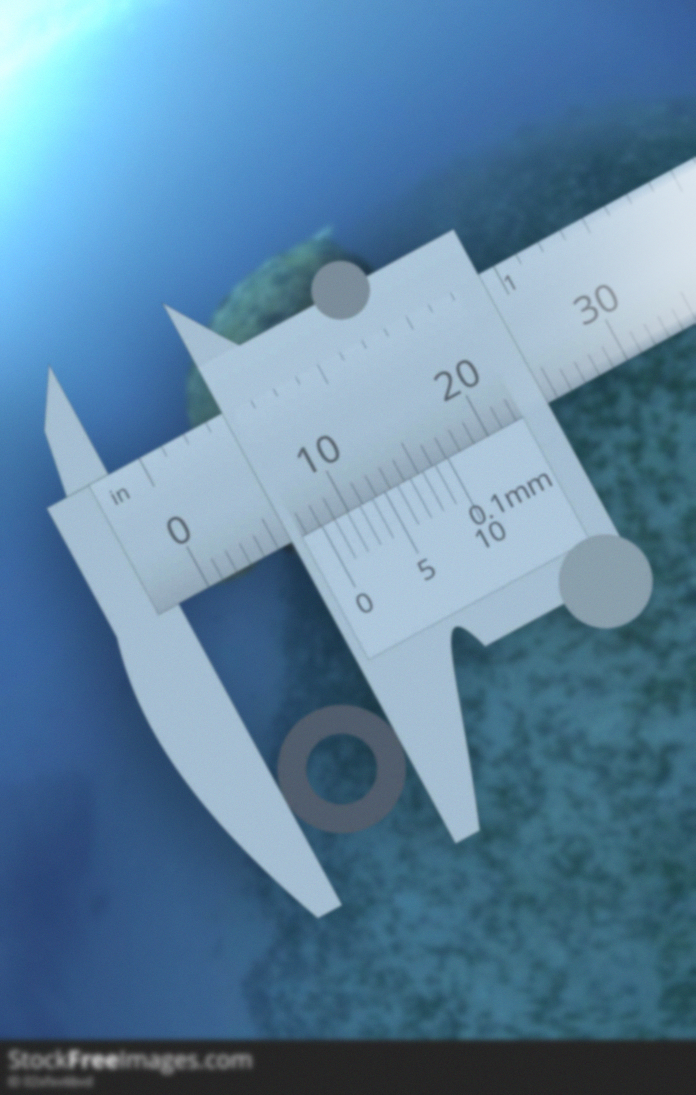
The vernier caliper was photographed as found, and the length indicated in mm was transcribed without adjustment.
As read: 8.1 mm
